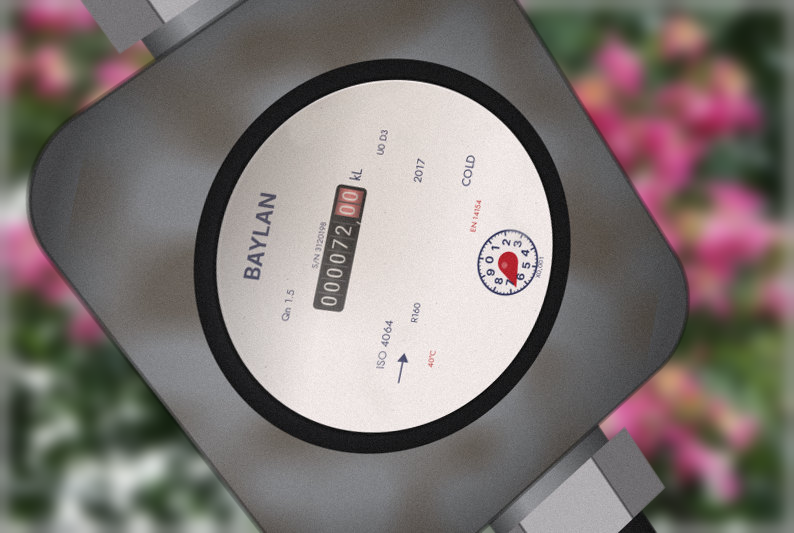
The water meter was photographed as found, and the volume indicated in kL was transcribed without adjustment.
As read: 72.006 kL
